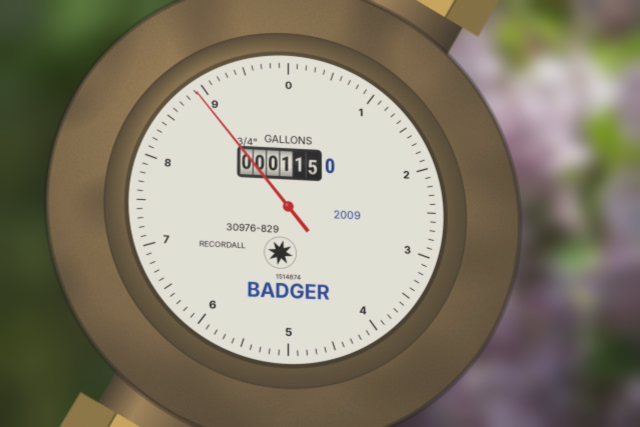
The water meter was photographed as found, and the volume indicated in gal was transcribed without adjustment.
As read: 1148.9 gal
